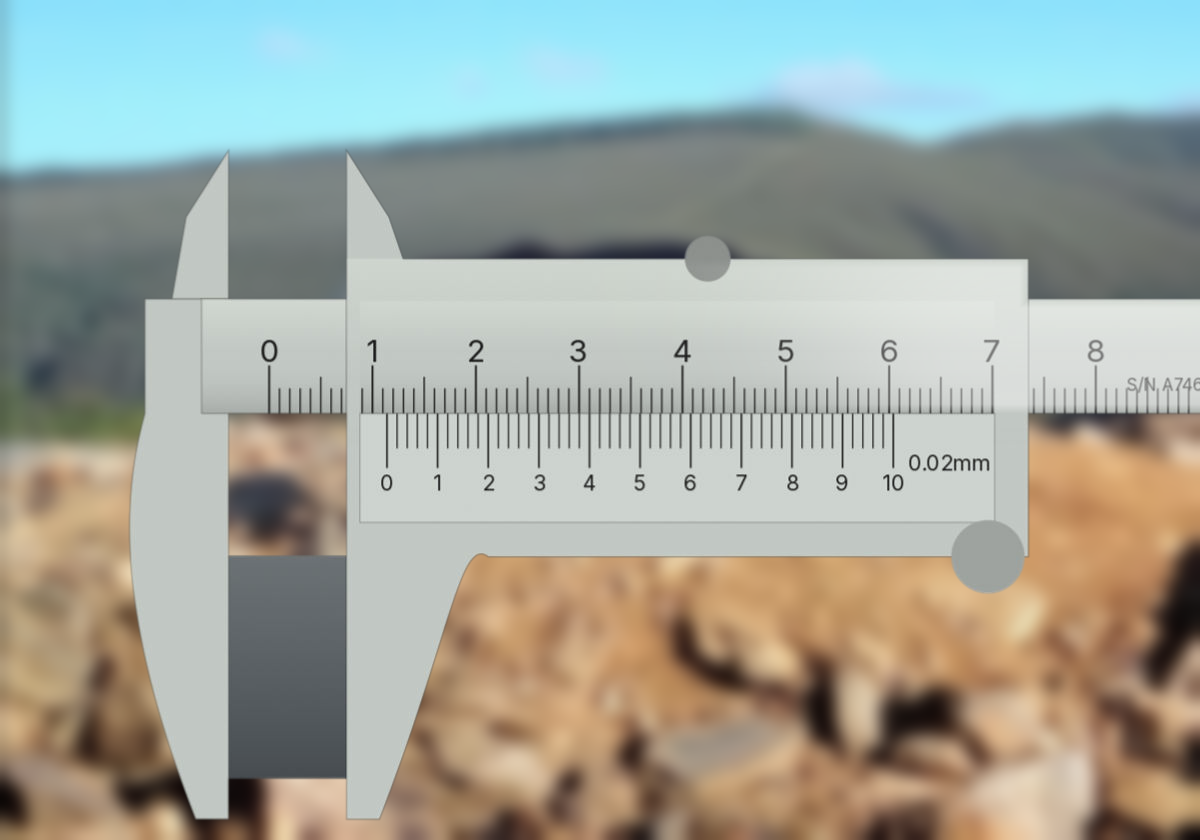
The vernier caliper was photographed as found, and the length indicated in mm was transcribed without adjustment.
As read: 11.4 mm
